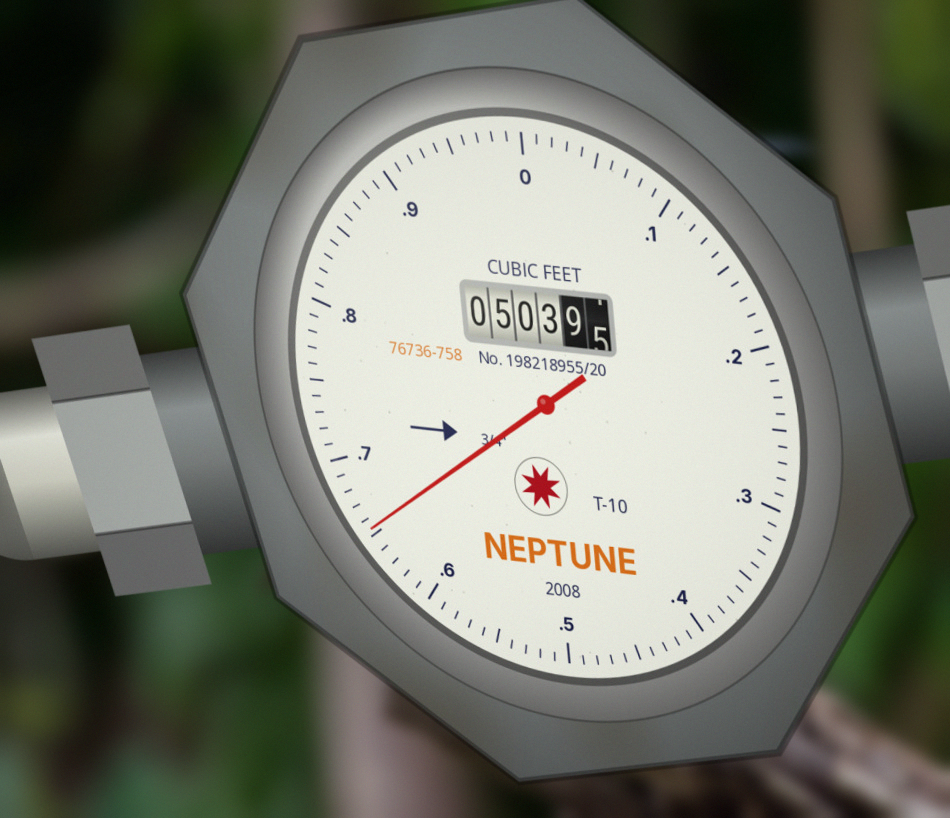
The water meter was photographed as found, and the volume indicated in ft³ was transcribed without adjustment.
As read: 50394.65 ft³
